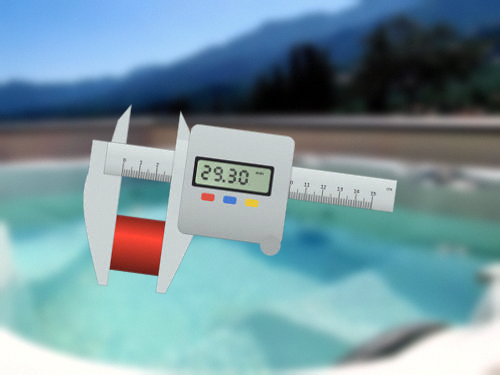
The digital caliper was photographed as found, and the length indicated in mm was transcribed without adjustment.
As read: 29.30 mm
